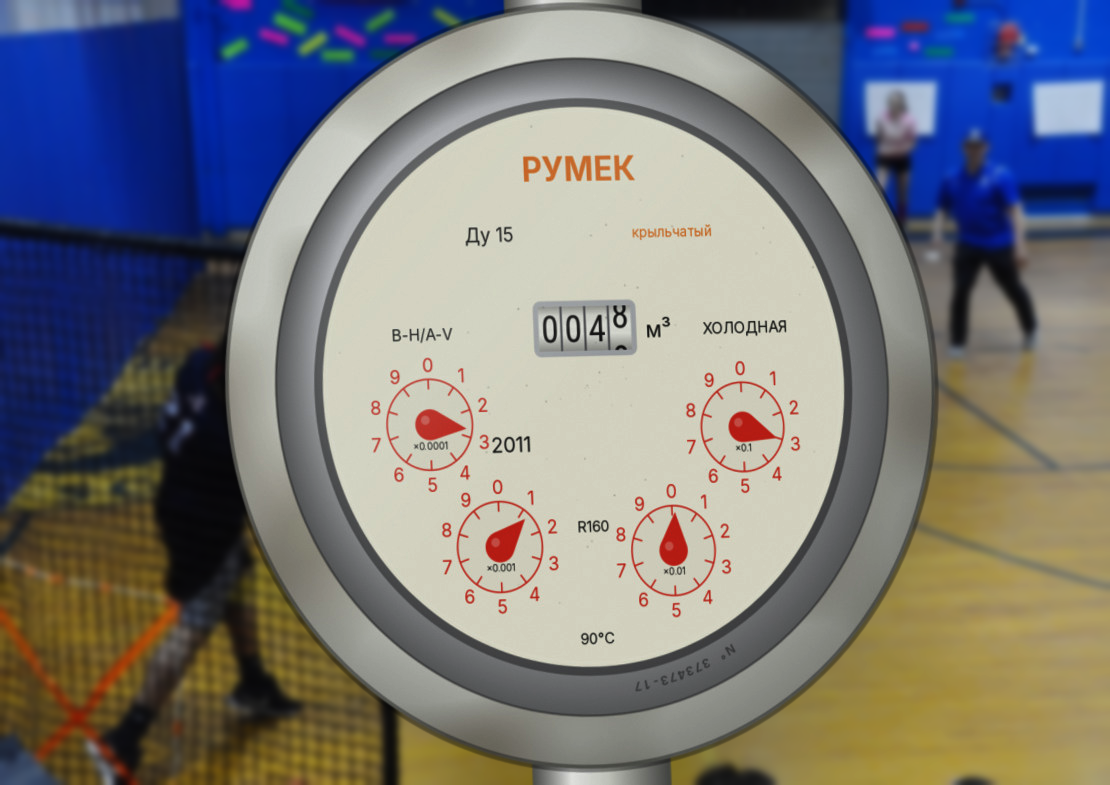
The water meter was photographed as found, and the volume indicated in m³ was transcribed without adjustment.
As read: 48.3012 m³
